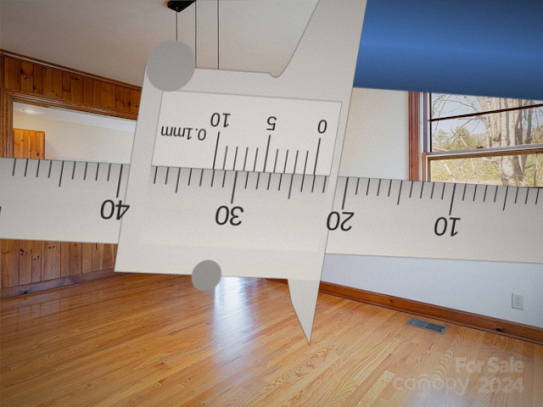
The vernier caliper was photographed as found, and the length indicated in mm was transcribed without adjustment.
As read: 23.1 mm
